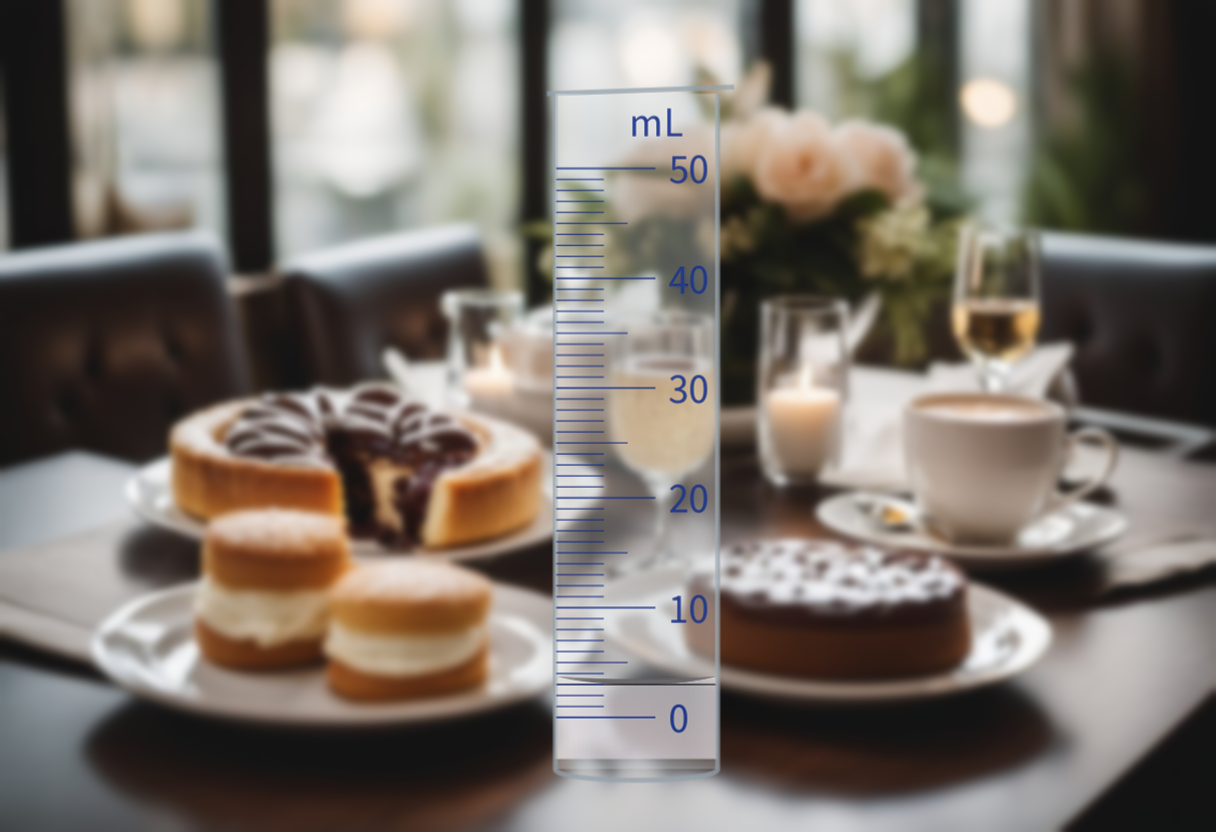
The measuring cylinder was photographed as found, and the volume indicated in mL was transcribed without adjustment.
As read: 3 mL
